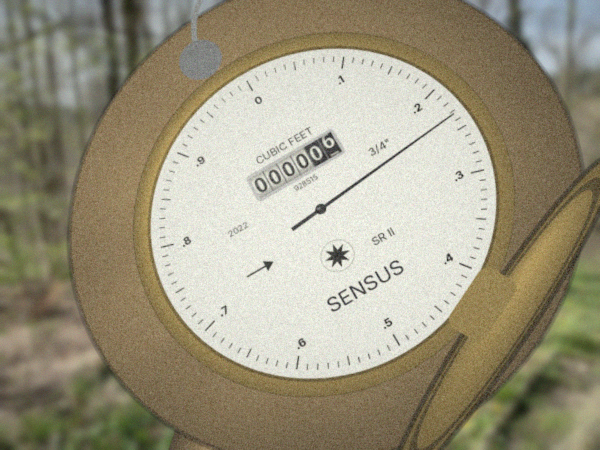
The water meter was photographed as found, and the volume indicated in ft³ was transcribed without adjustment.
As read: 6.23 ft³
